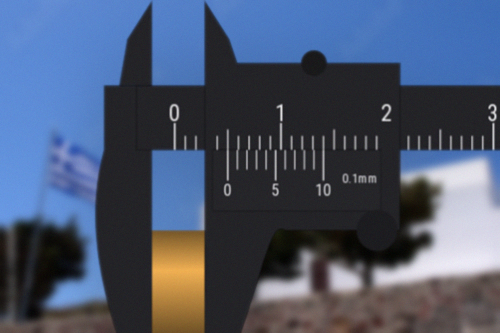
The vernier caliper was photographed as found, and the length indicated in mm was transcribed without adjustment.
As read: 5.0 mm
